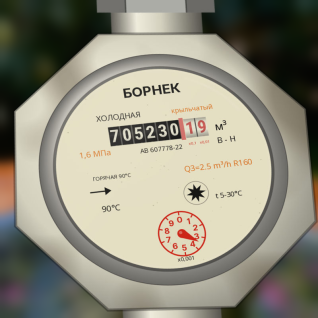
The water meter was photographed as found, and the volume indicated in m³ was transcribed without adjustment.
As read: 705230.193 m³
